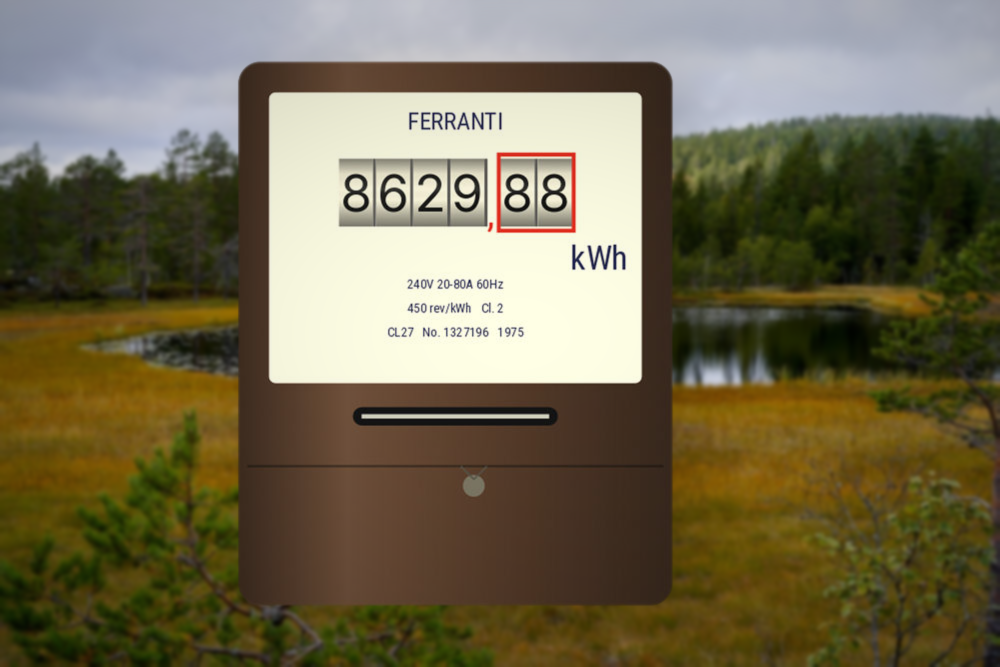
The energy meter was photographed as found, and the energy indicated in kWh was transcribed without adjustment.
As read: 8629.88 kWh
